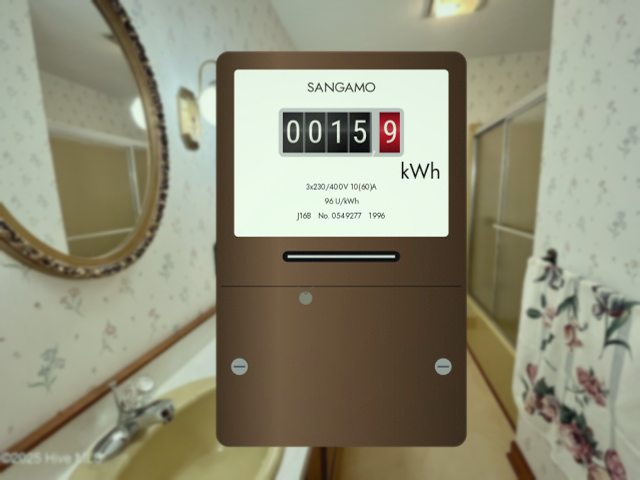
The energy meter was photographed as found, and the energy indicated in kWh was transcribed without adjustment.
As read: 15.9 kWh
